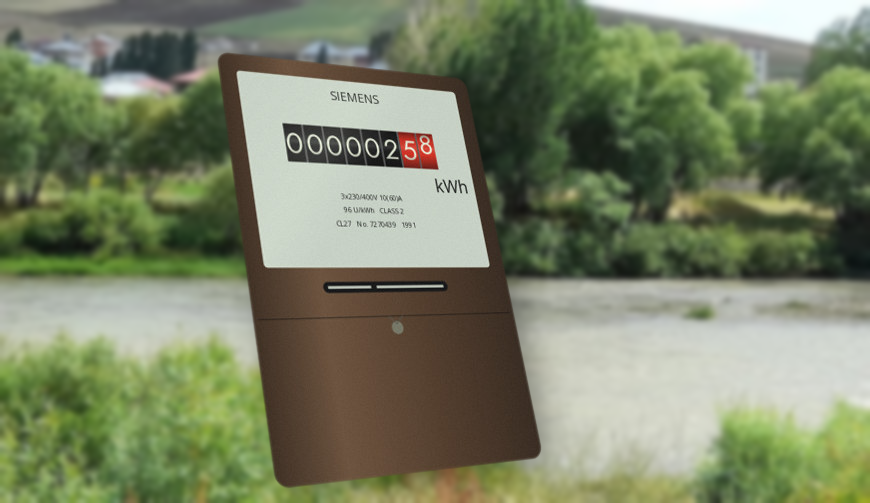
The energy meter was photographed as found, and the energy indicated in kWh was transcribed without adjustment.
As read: 2.58 kWh
